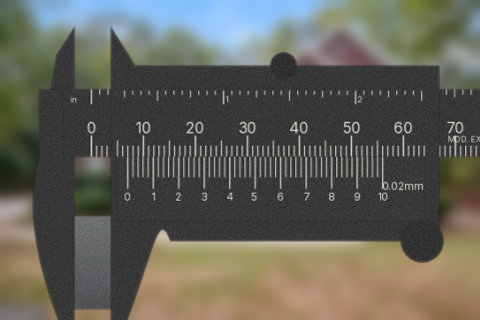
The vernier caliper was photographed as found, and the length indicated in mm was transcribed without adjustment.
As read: 7.0 mm
